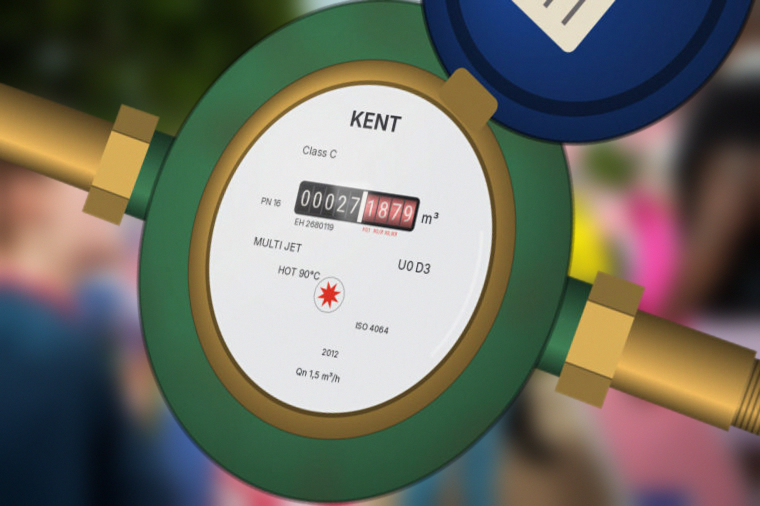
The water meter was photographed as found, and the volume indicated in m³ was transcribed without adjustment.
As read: 27.1879 m³
